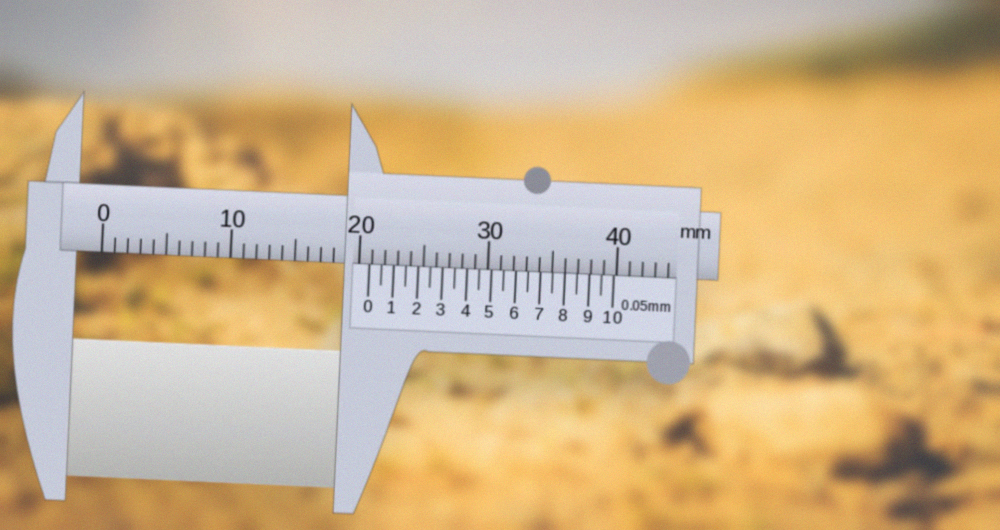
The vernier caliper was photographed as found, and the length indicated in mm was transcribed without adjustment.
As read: 20.8 mm
